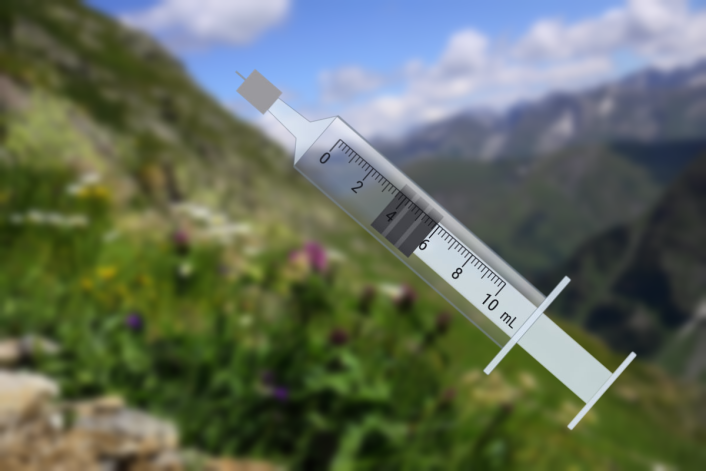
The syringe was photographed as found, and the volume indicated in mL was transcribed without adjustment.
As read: 3.6 mL
